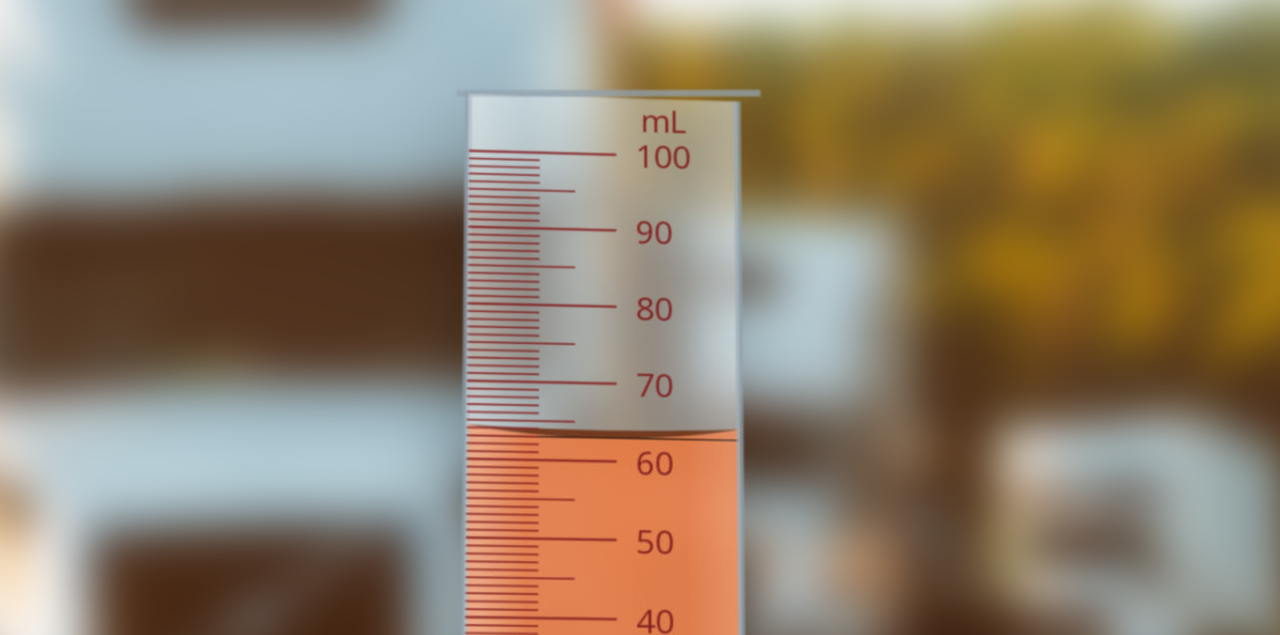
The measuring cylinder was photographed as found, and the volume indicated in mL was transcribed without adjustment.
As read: 63 mL
